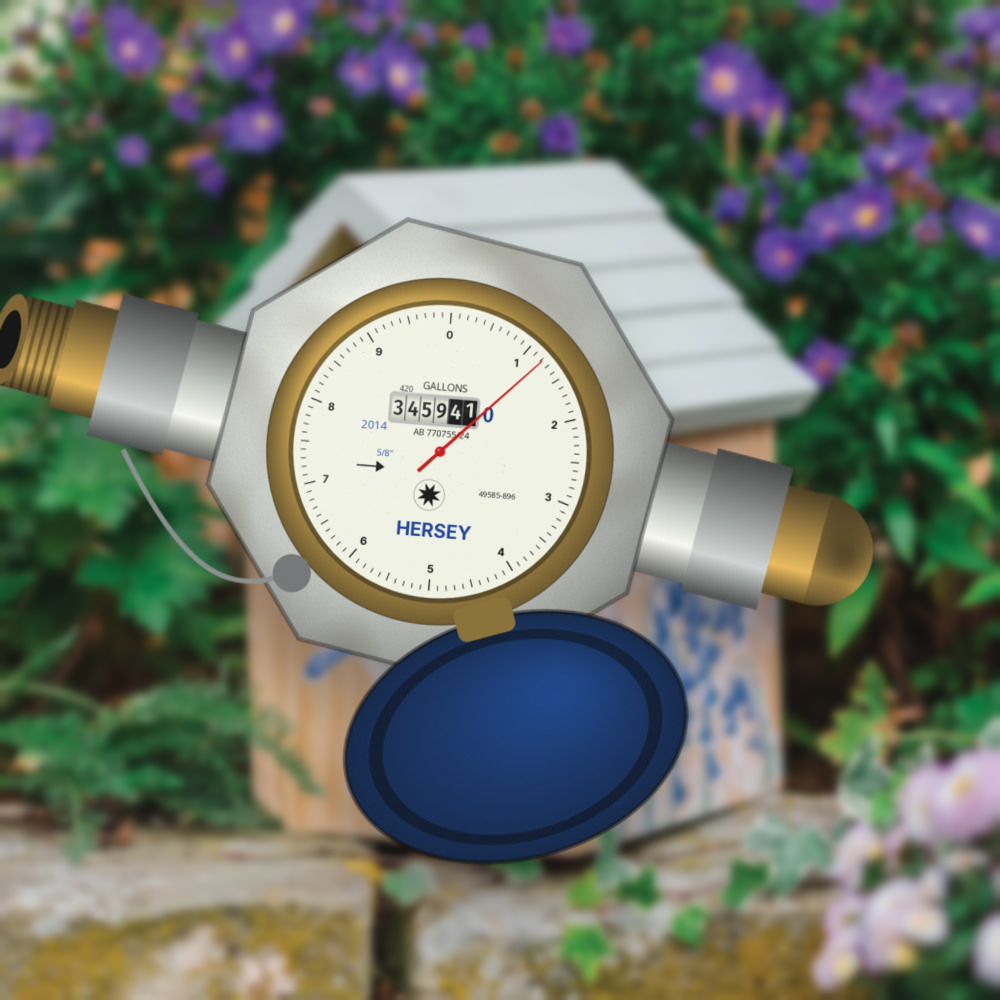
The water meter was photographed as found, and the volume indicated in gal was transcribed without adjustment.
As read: 3459411.2 gal
